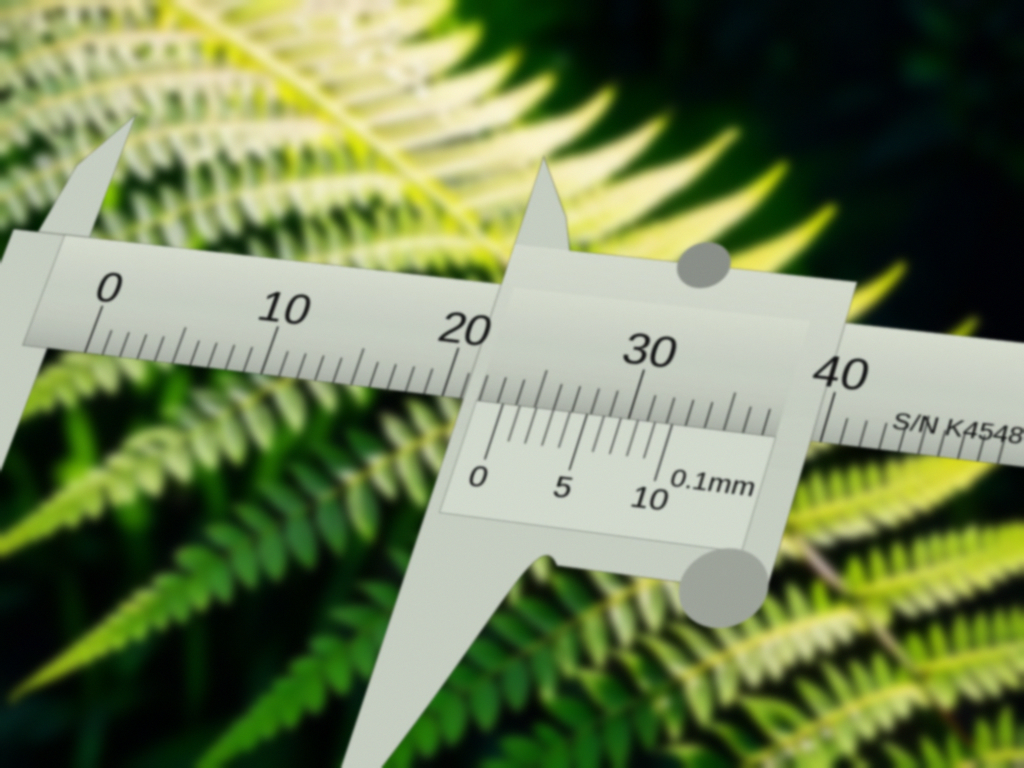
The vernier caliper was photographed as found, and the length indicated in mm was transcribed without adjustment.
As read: 23.3 mm
